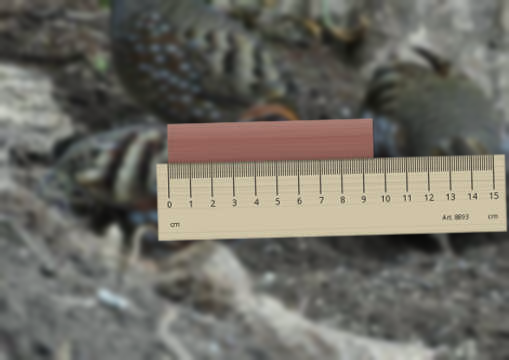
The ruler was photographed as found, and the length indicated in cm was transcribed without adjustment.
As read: 9.5 cm
